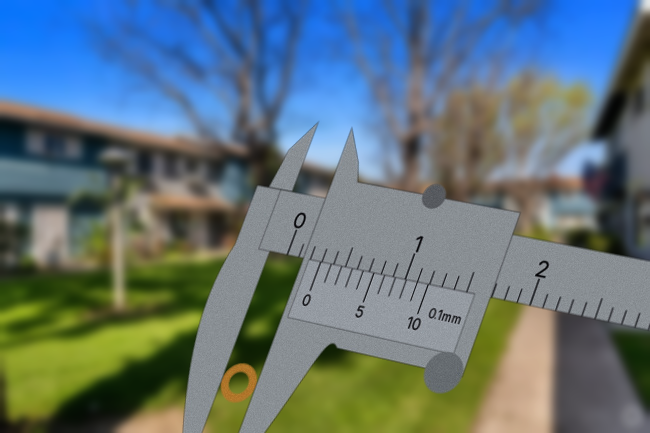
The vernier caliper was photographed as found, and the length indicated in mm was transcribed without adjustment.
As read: 2.9 mm
